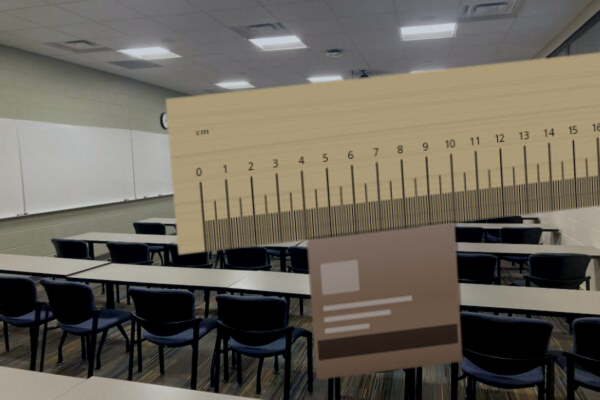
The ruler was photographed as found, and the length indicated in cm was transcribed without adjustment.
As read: 6 cm
